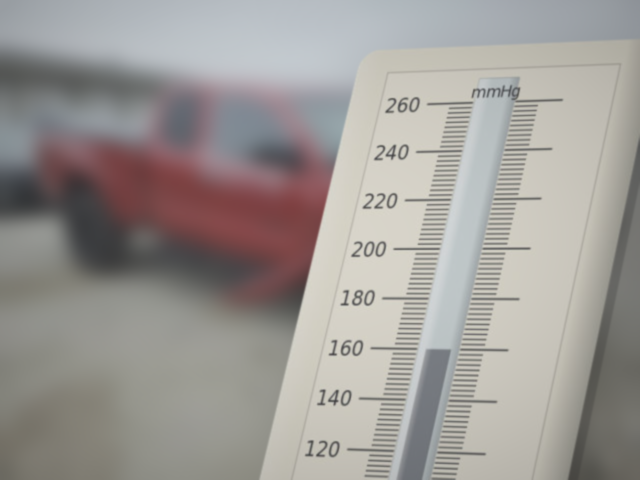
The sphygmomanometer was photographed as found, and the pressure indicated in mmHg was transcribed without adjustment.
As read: 160 mmHg
